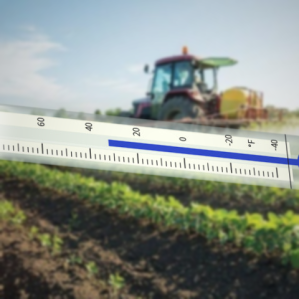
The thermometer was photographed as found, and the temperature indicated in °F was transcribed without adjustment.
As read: 32 °F
